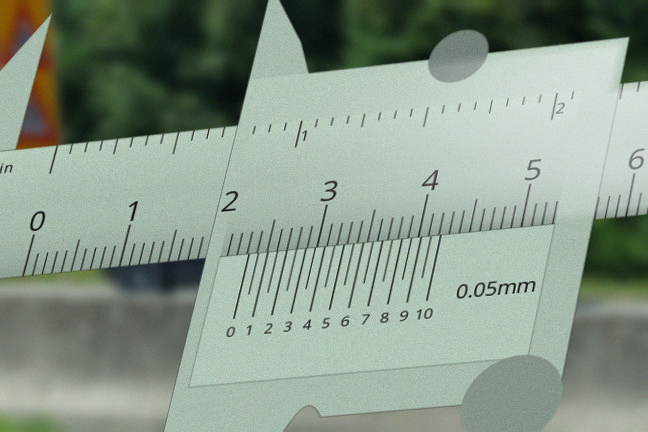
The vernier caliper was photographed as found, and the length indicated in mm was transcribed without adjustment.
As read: 23.2 mm
